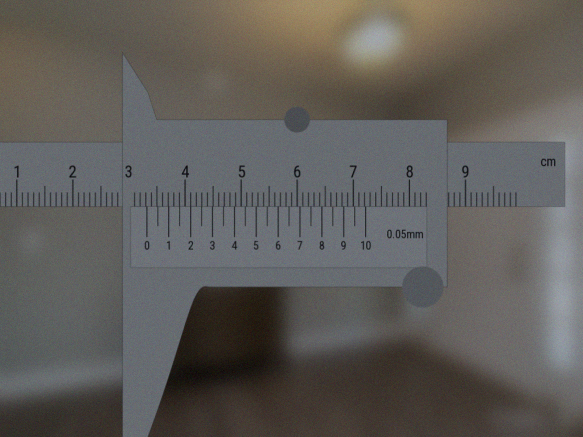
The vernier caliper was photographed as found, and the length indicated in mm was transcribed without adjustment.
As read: 33.2 mm
